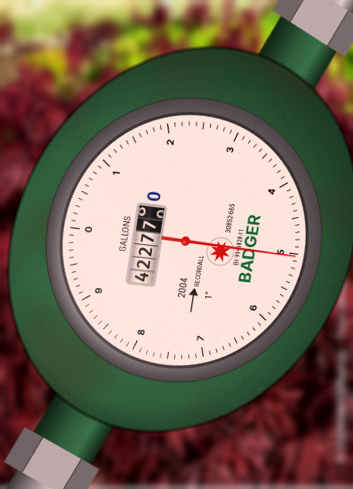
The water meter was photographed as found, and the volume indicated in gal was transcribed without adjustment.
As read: 4227785.0 gal
